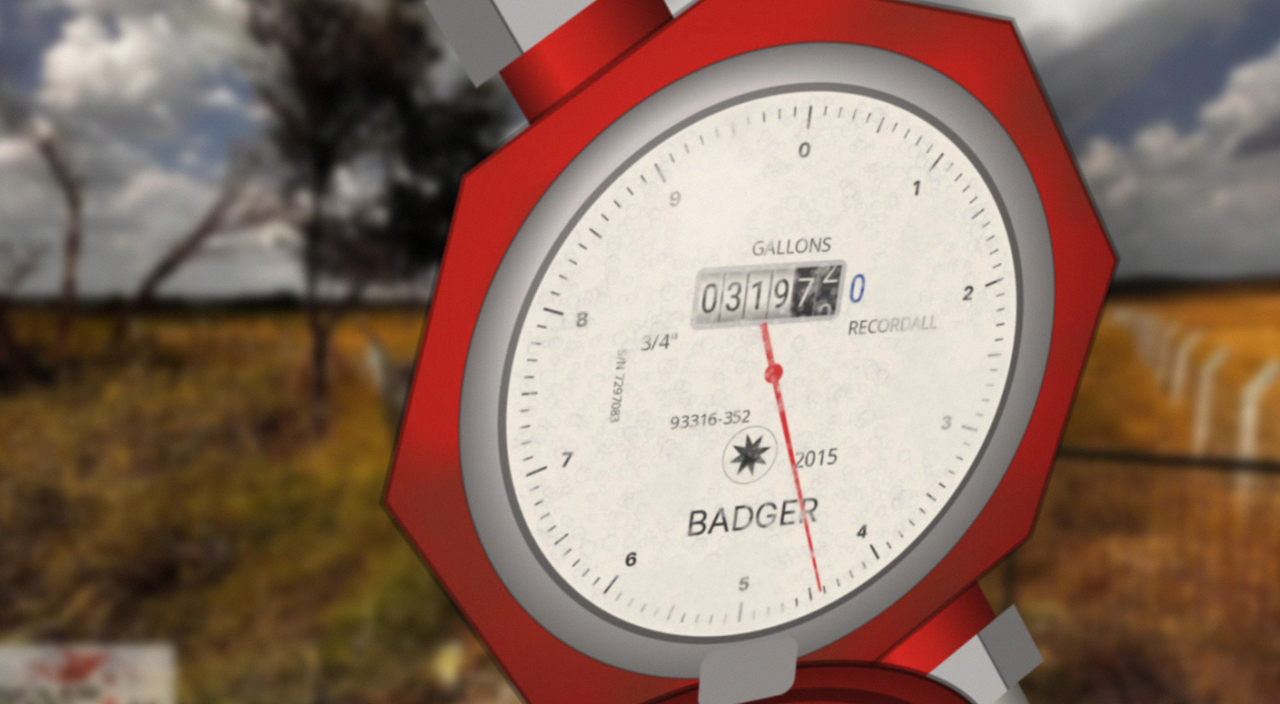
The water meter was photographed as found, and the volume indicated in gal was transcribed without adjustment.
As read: 319724.4 gal
